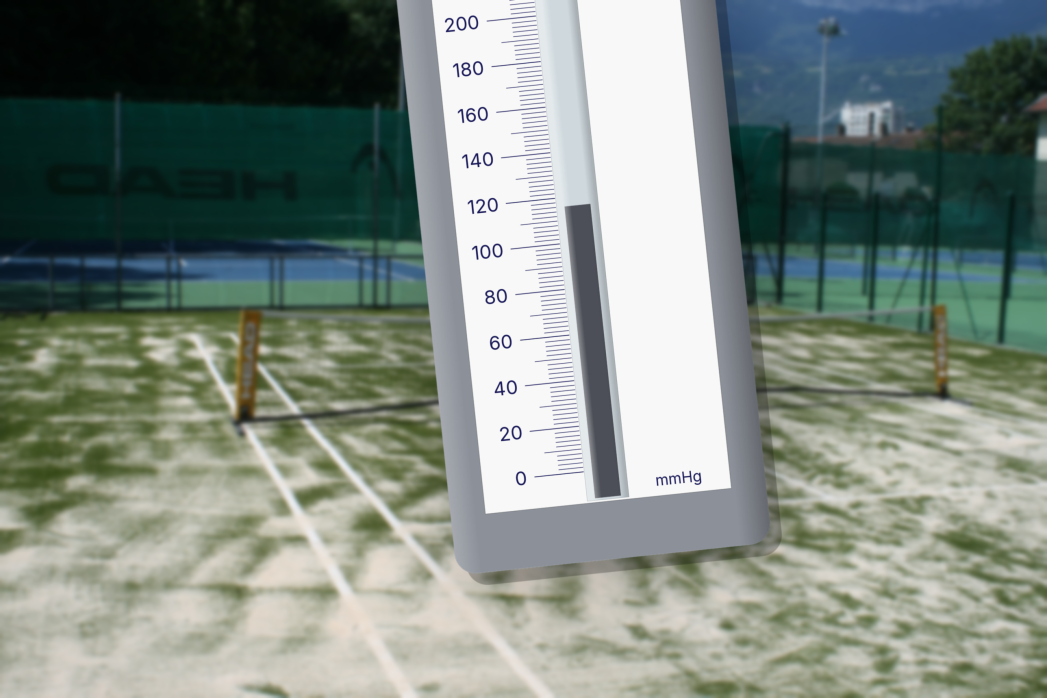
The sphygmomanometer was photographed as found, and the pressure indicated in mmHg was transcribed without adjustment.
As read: 116 mmHg
